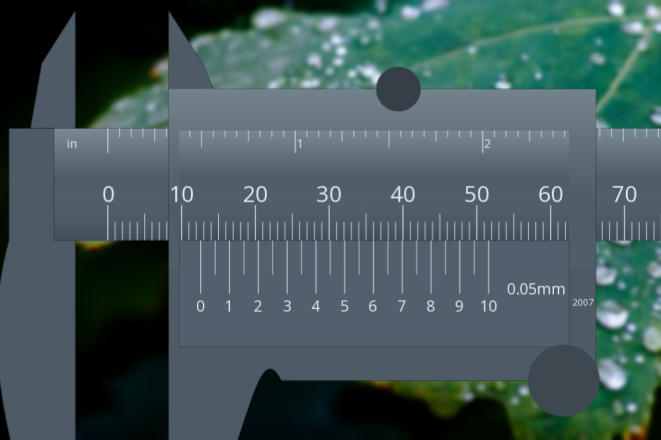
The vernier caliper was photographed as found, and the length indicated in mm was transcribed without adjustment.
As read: 12.6 mm
